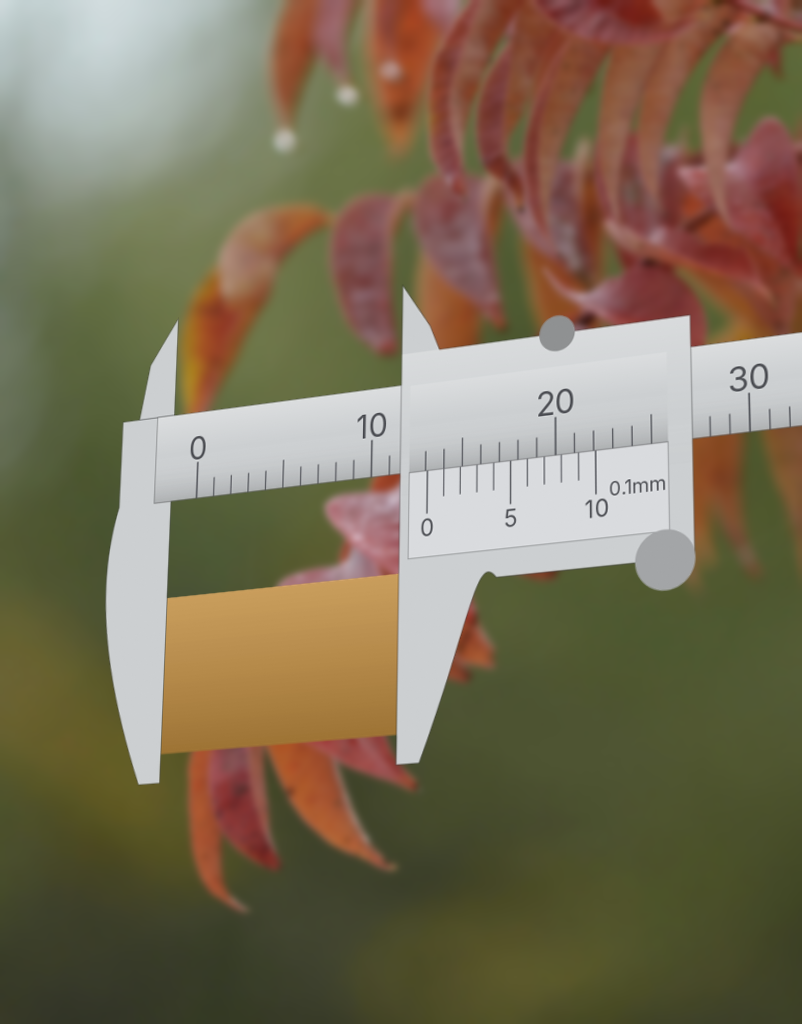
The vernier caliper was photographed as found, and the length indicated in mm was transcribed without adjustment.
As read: 13.1 mm
